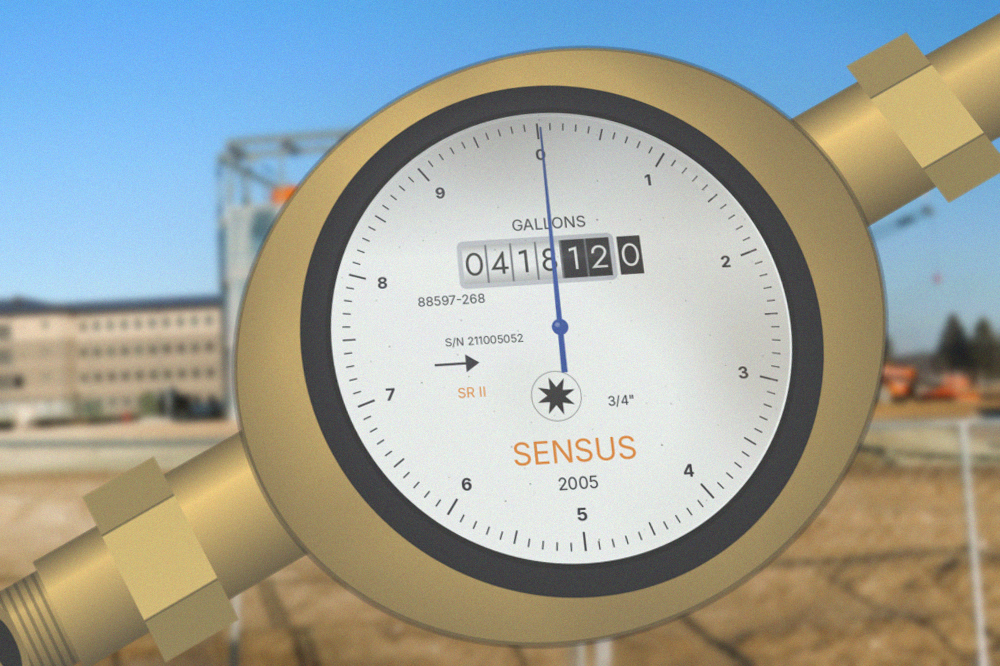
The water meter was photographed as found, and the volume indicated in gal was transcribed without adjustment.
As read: 418120.0 gal
